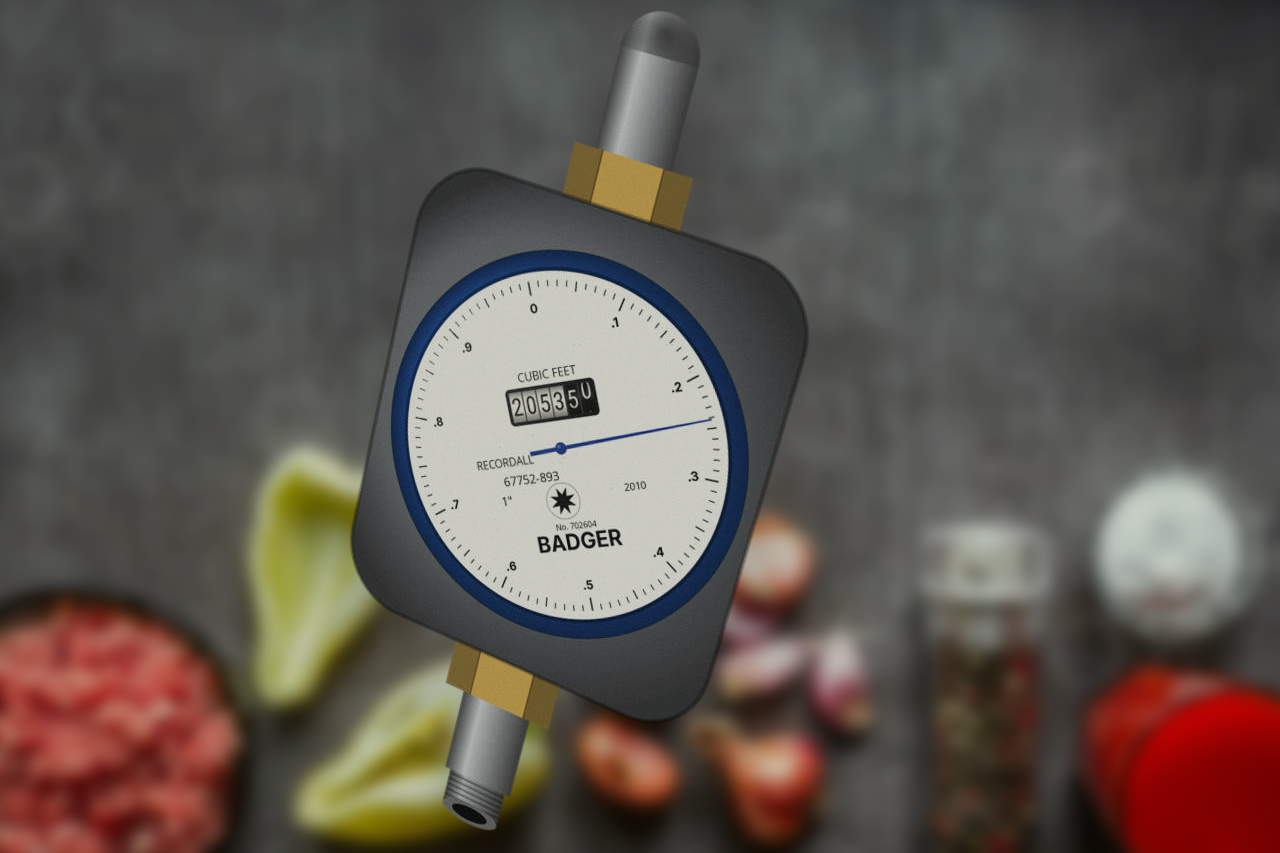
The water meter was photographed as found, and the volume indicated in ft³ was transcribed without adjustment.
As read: 205350.24 ft³
